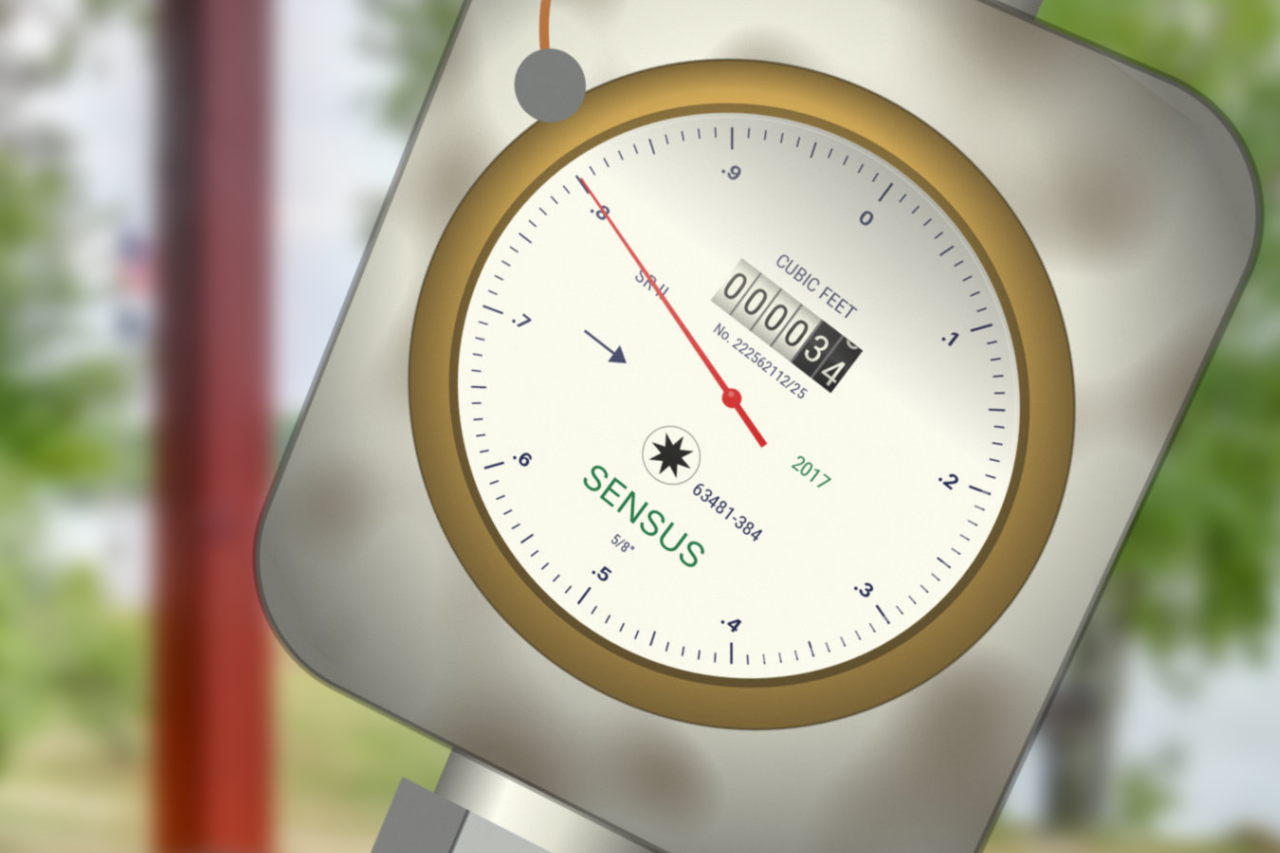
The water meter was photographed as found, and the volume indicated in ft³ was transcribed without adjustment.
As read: 33.80 ft³
